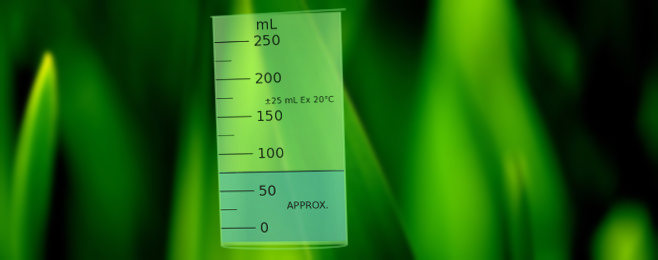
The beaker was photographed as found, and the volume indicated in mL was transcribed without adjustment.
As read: 75 mL
